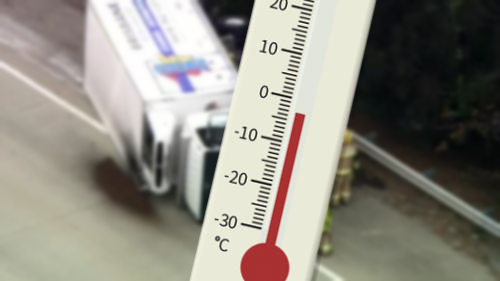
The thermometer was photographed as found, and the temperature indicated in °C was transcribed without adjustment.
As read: -3 °C
